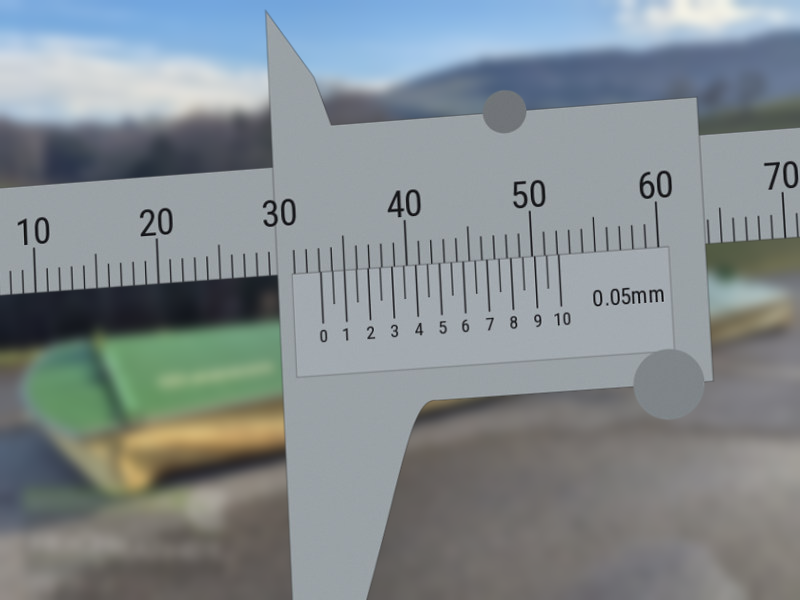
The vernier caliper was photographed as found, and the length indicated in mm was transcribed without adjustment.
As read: 33.1 mm
